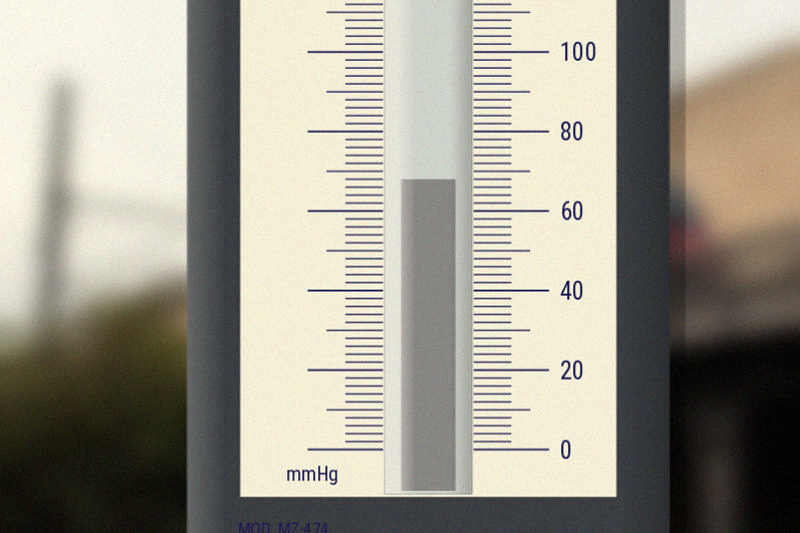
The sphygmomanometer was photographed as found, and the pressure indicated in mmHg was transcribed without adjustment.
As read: 68 mmHg
